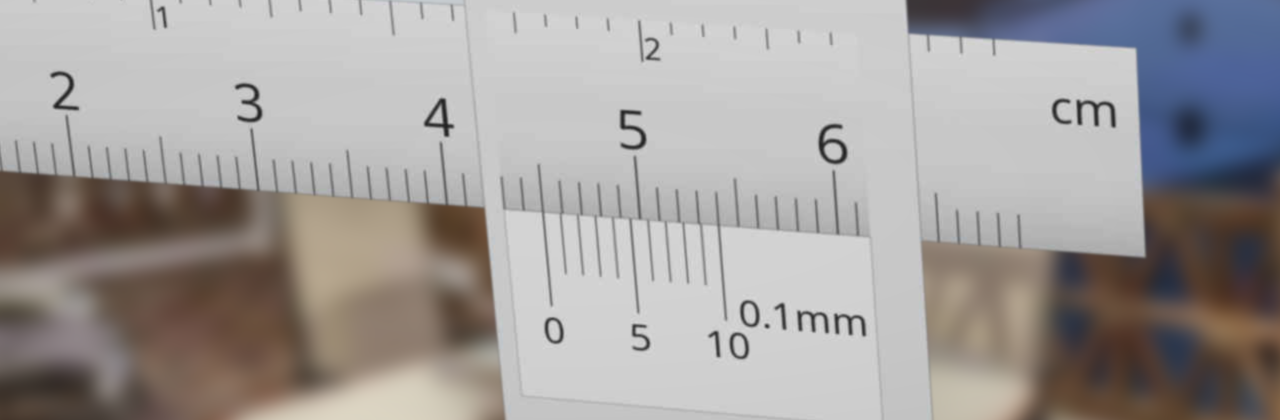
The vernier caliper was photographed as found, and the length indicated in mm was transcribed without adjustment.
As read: 45.0 mm
